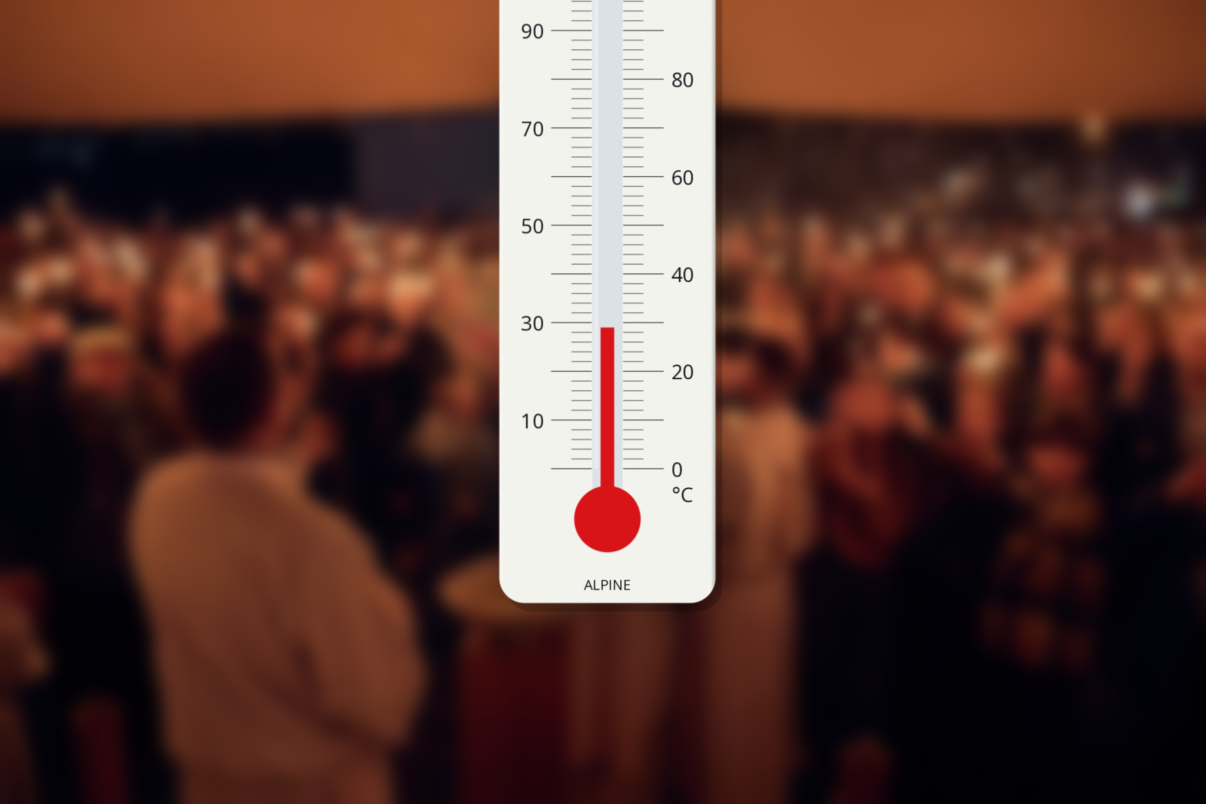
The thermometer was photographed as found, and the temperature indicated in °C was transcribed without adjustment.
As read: 29 °C
